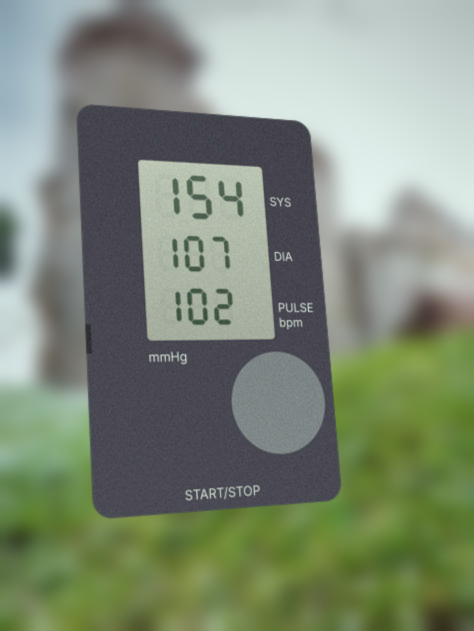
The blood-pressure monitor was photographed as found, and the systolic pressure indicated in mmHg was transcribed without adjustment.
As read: 154 mmHg
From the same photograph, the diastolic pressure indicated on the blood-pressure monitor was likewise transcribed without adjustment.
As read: 107 mmHg
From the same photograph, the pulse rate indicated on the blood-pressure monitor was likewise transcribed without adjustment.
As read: 102 bpm
